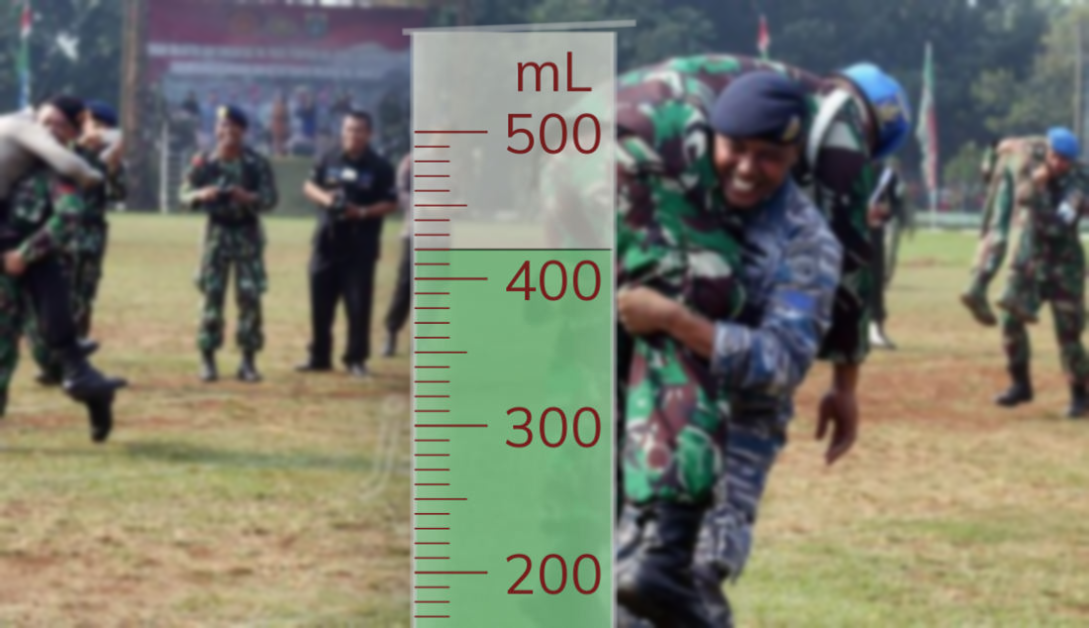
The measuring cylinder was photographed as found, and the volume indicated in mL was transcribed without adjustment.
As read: 420 mL
